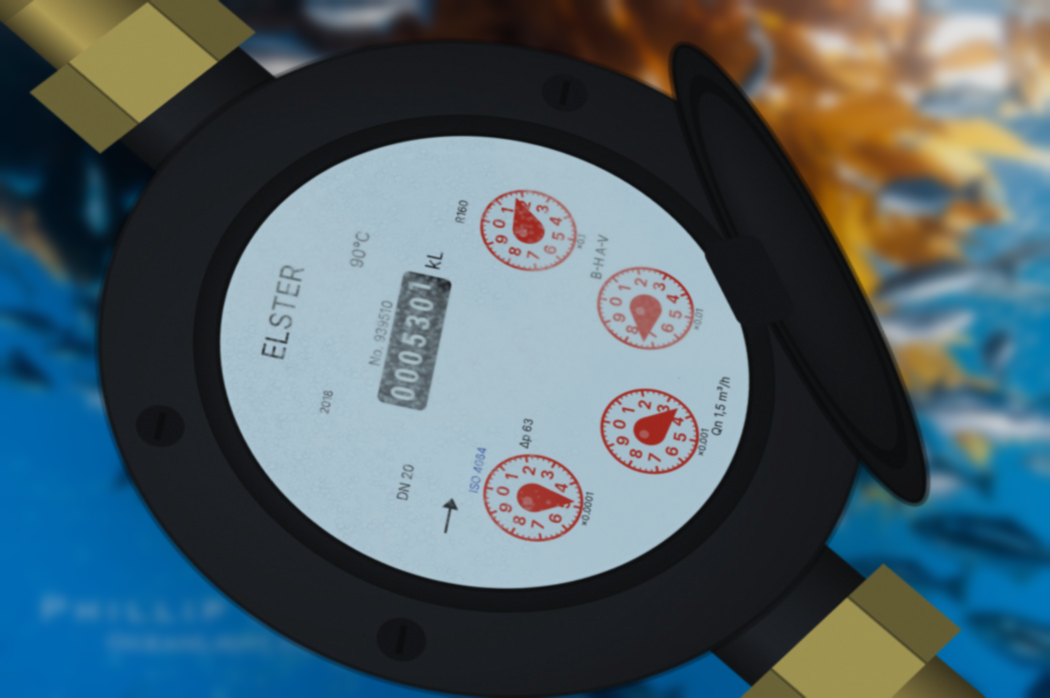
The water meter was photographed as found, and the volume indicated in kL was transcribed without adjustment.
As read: 5301.1734 kL
